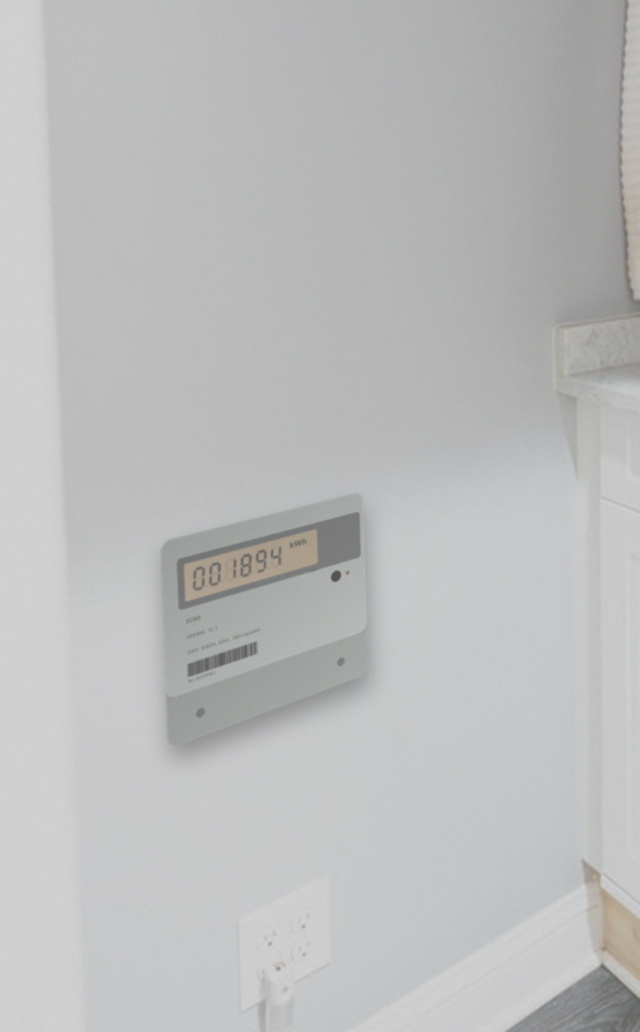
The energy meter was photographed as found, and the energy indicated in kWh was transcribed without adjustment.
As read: 1894 kWh
